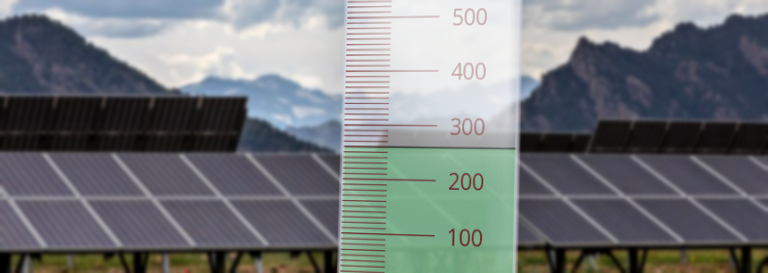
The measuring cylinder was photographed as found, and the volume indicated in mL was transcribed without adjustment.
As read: 260 mL
